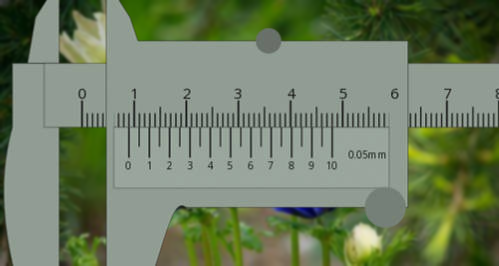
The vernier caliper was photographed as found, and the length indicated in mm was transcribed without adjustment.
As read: 9.0 mm
